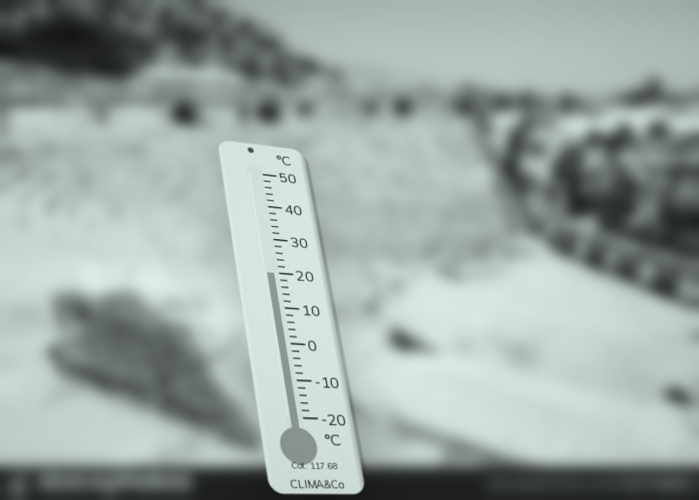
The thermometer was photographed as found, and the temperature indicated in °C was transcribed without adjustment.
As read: 20 °C
